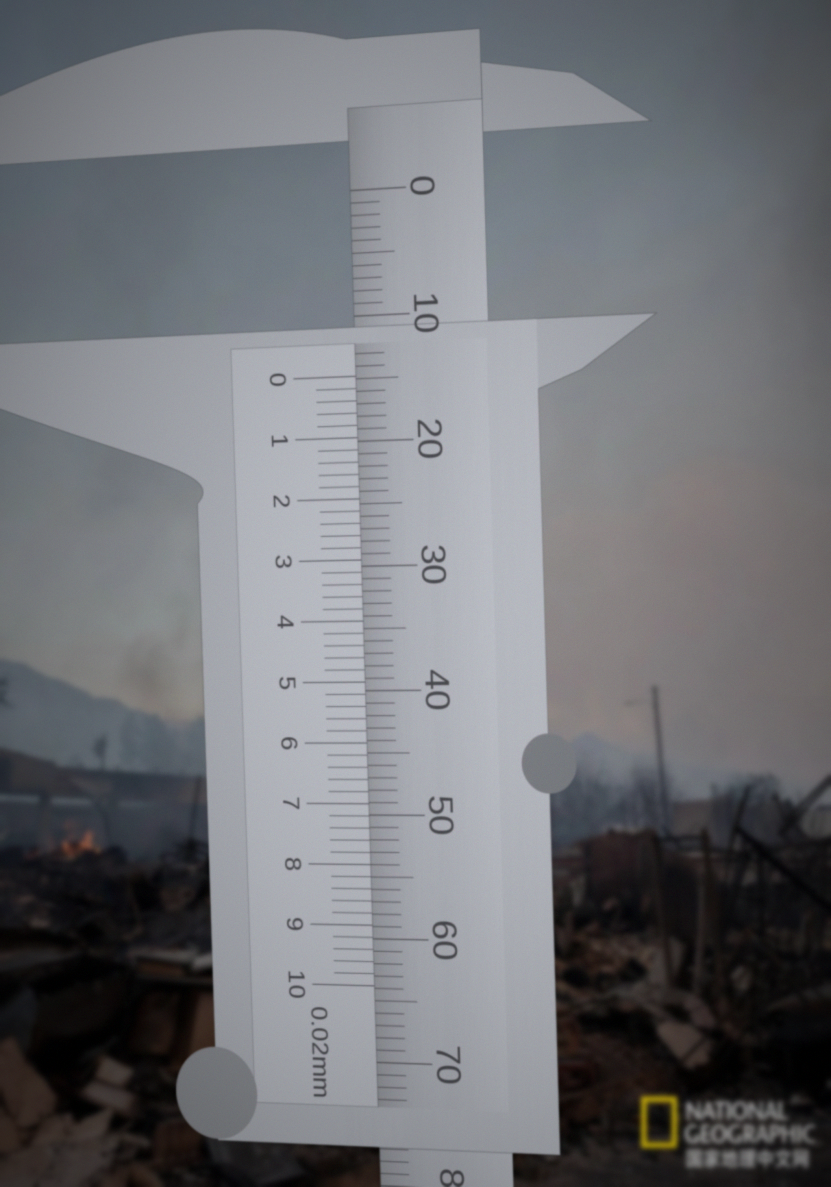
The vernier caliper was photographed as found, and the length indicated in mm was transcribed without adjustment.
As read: 14.8 mm
